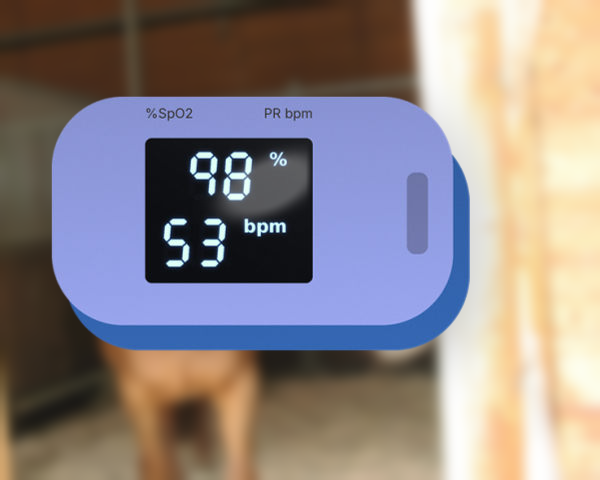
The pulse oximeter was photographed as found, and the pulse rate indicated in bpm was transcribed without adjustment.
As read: 53 bpm
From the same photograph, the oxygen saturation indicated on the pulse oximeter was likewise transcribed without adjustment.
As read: 98 %
